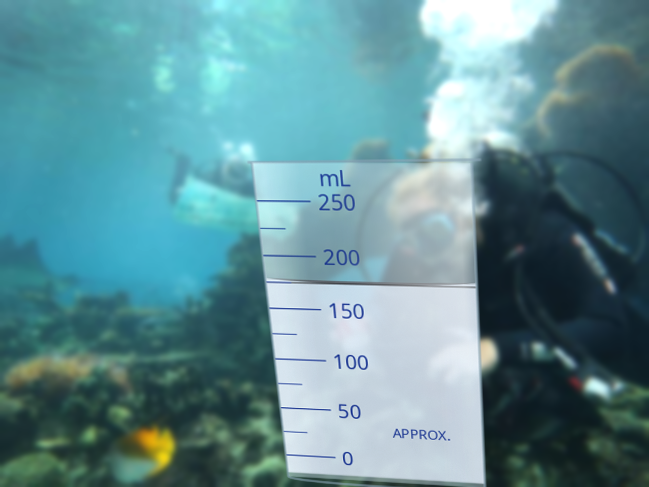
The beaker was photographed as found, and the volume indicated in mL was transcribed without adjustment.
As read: 175 mL
